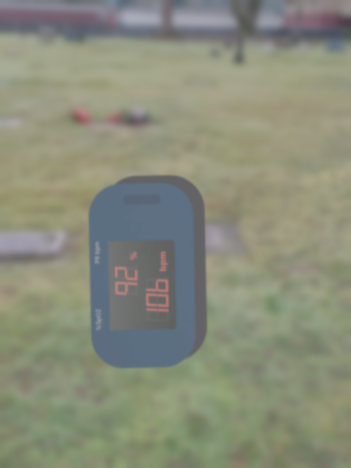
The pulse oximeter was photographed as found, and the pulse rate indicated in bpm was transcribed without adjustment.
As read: 106 bpm
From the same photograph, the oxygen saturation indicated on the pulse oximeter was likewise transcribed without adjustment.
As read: 92 %
